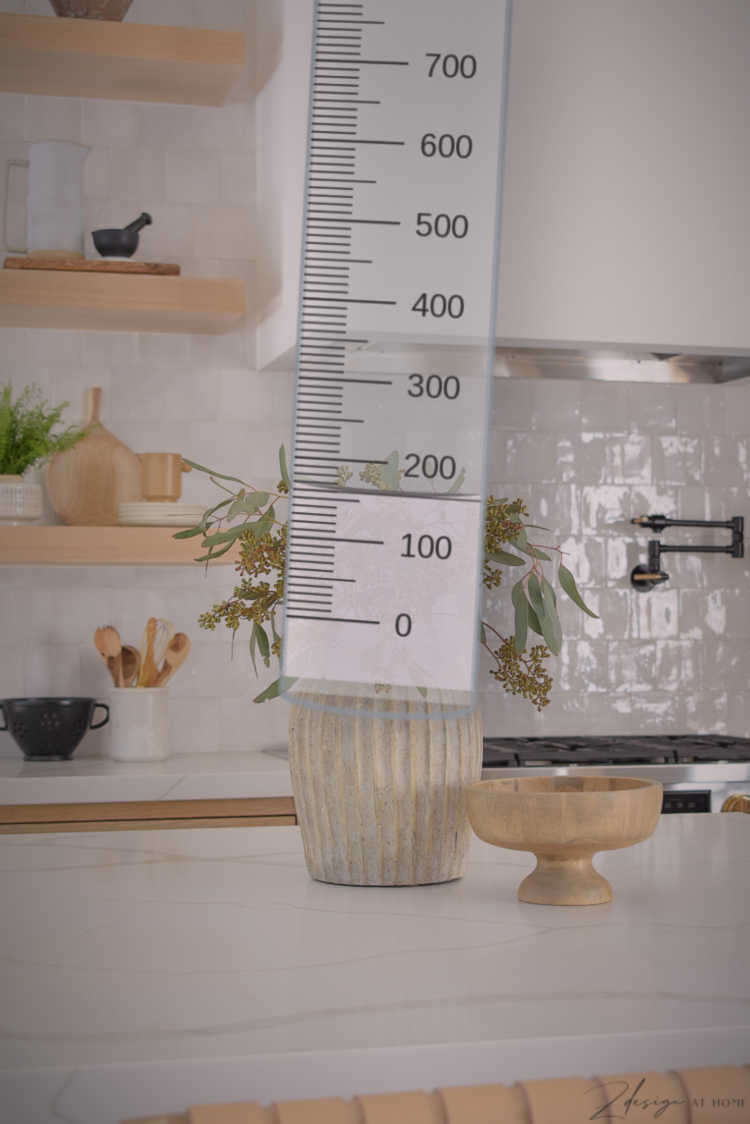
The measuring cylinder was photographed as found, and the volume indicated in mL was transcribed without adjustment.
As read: 160 mL
